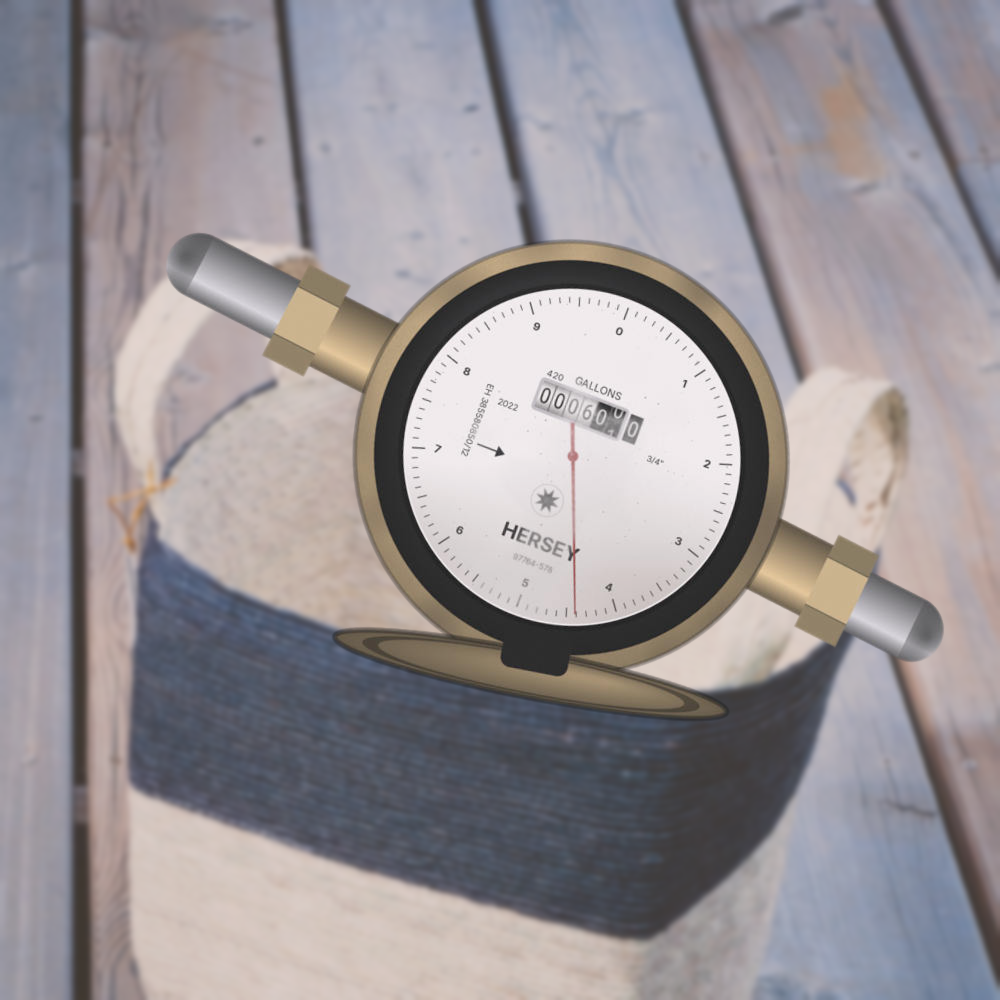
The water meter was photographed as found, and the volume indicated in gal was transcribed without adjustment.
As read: 6004.4 gal
